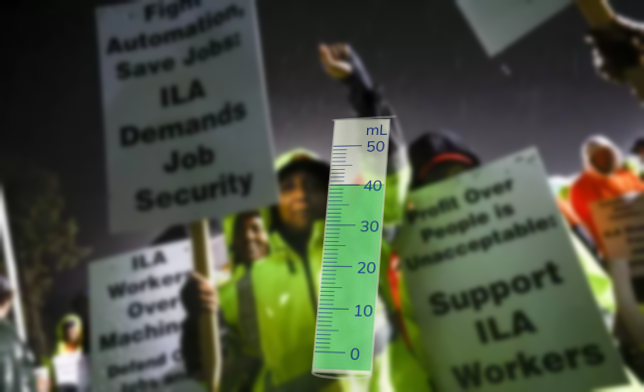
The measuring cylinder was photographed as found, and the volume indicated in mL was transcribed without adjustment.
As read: 40 mL
